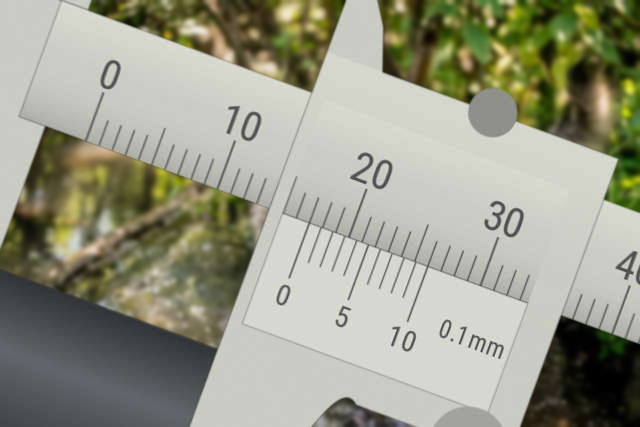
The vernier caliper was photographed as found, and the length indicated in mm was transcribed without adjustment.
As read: 17.0 mm
